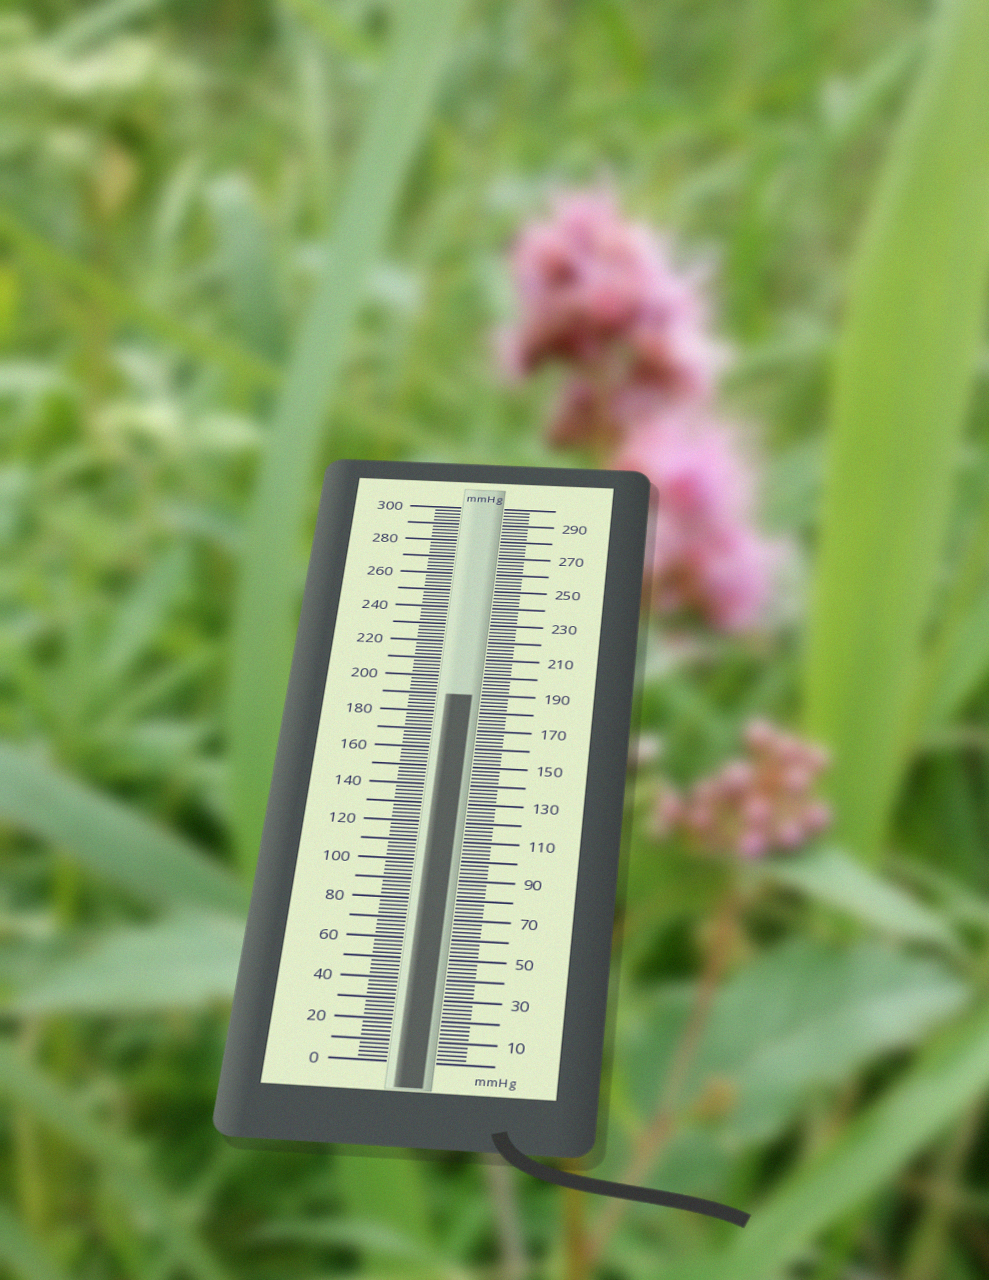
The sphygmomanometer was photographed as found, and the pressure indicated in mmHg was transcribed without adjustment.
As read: 190 mmHg
